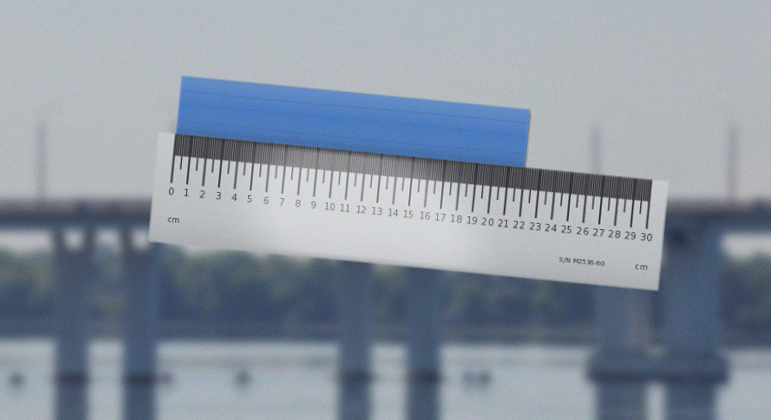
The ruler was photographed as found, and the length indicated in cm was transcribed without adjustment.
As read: 22 cm
